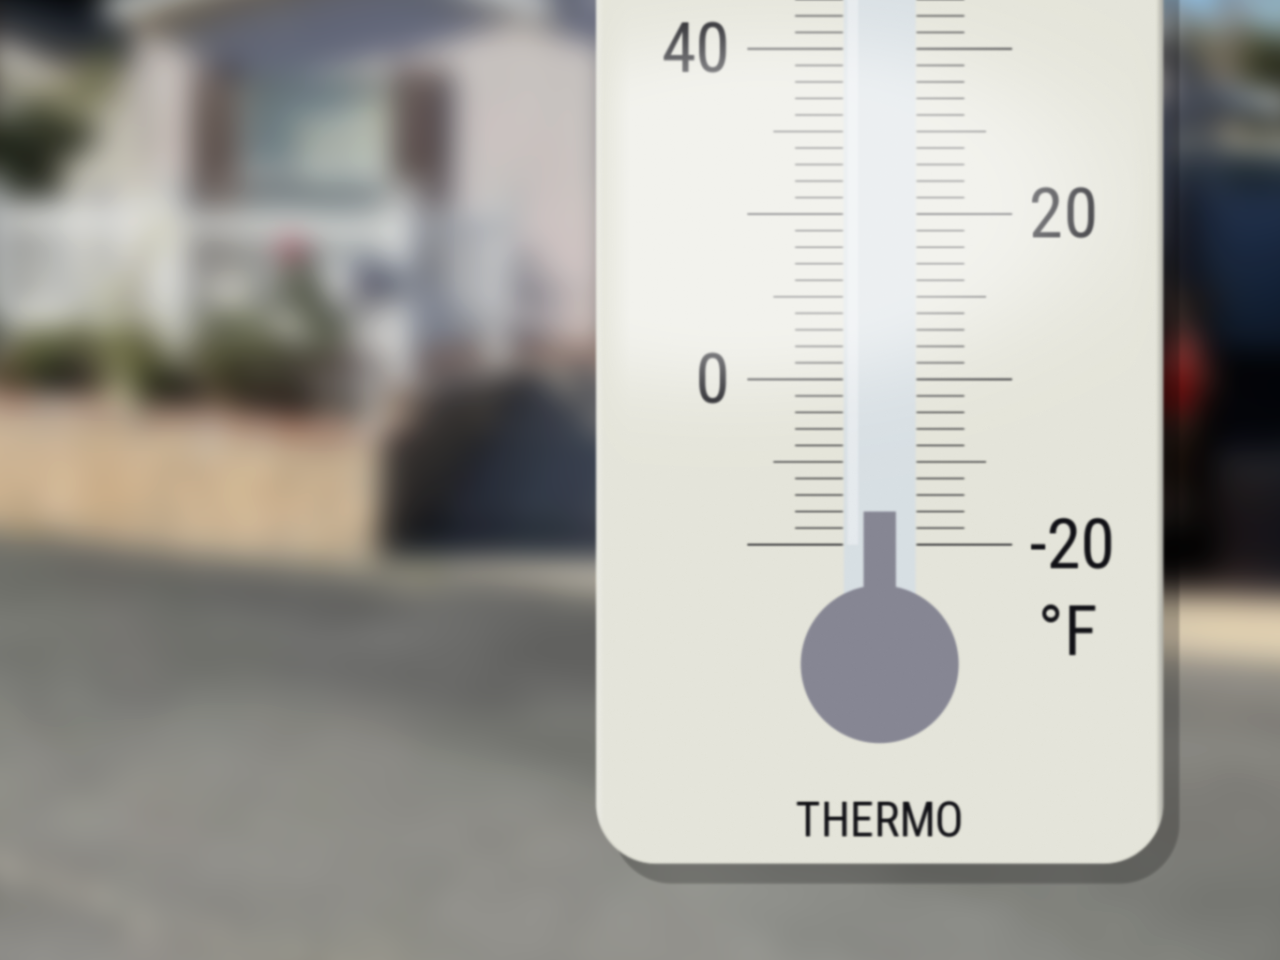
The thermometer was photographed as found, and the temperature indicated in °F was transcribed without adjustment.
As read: -16 °F
